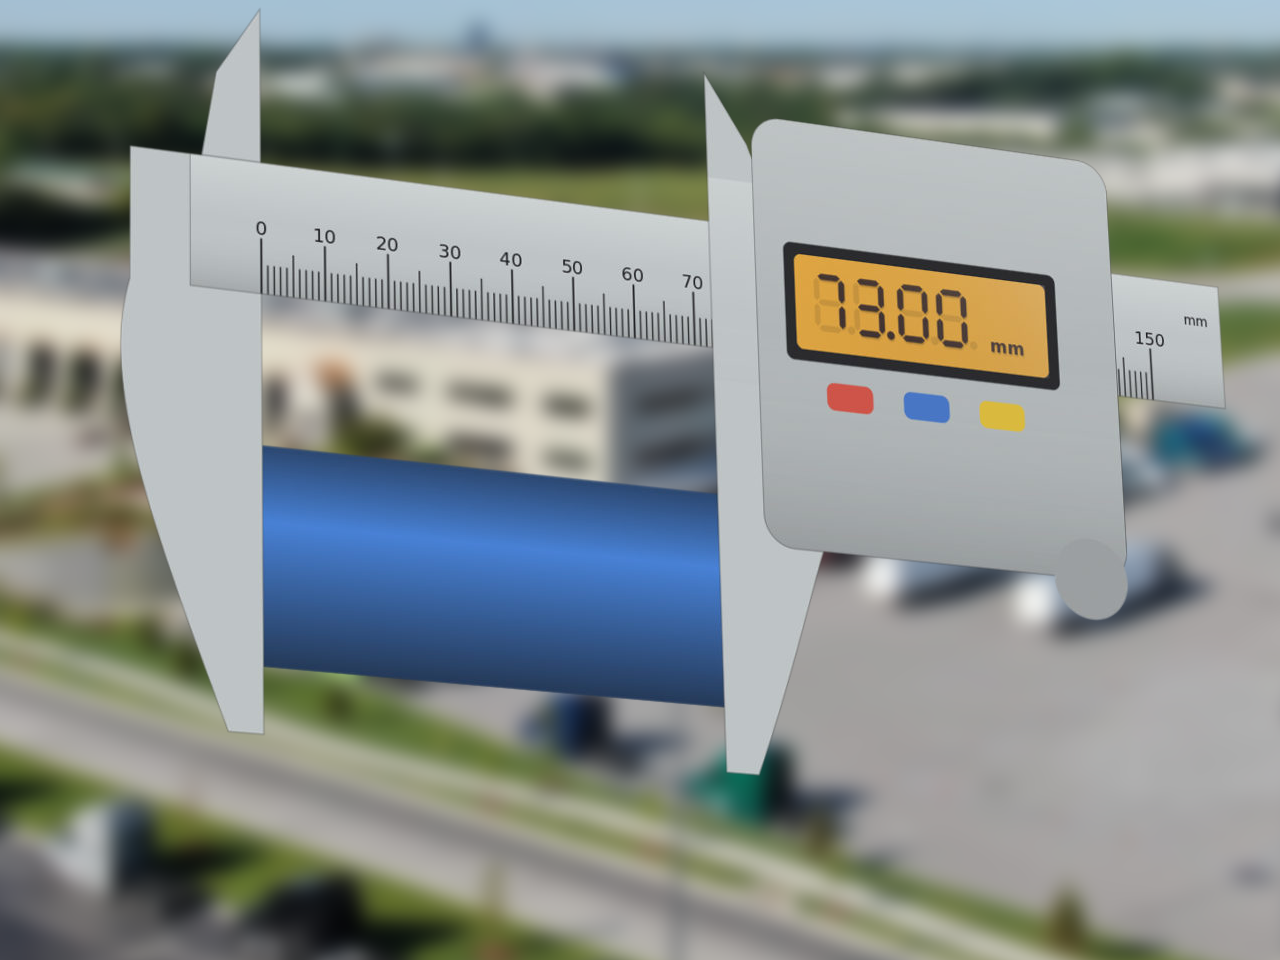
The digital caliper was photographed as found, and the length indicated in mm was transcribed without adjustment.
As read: 73.00 mm
